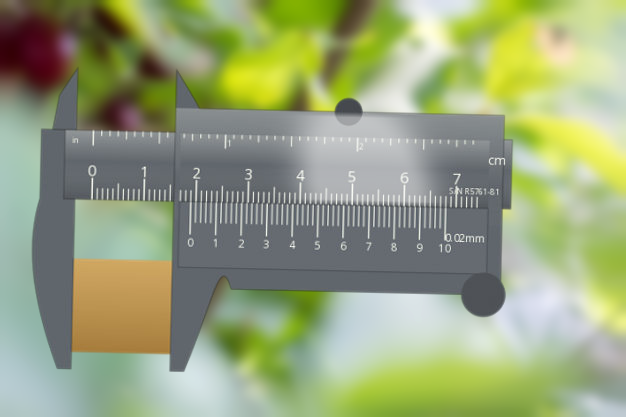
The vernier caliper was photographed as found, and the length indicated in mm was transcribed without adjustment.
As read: 19.0 mm
